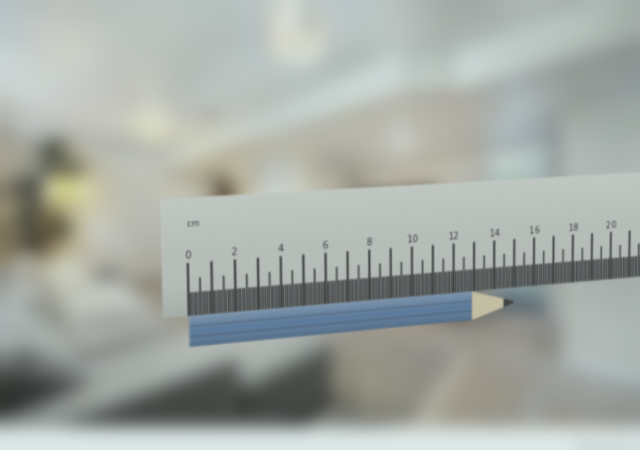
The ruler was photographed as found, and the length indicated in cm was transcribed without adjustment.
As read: 15 cm
